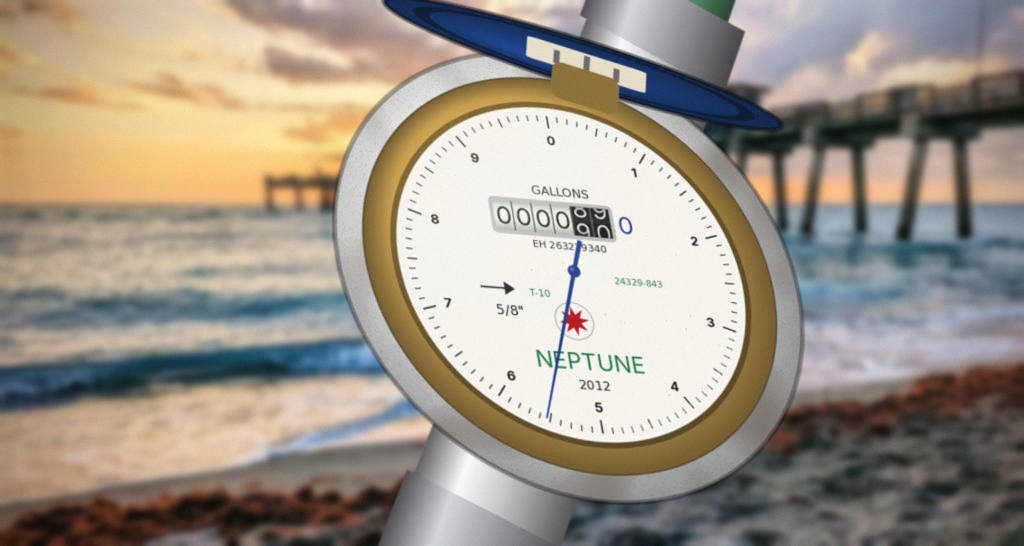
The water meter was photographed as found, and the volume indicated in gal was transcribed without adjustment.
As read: 895.5 gal
